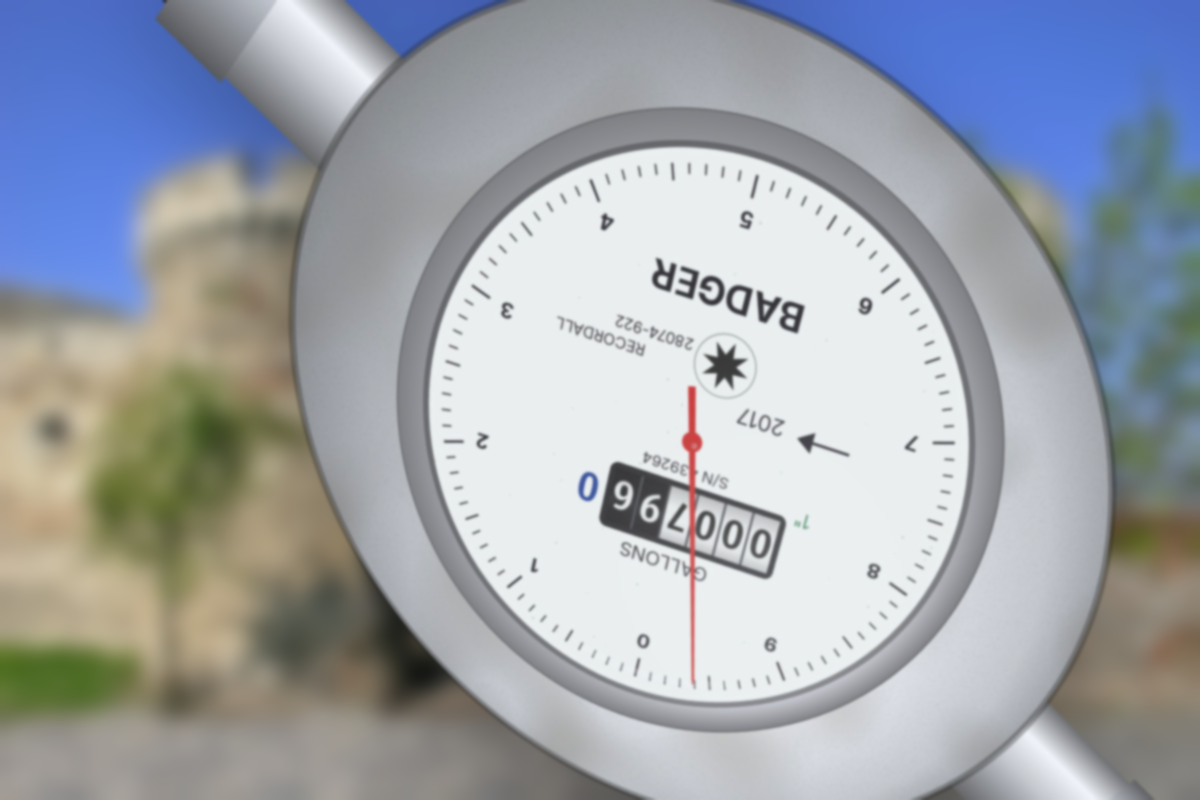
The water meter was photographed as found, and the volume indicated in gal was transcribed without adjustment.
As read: 7959.6 gal
